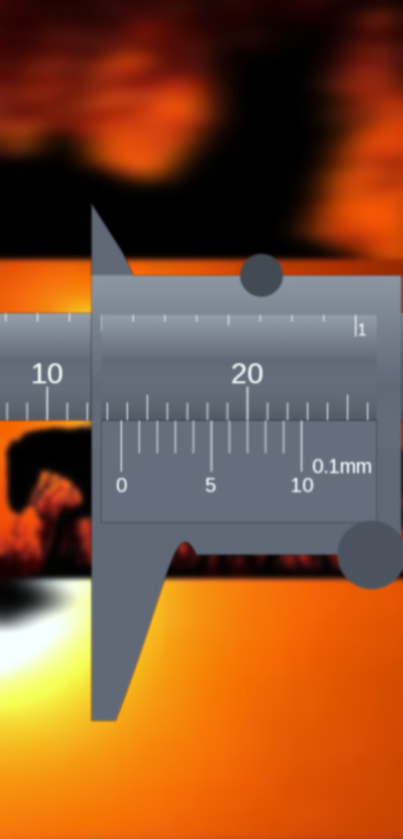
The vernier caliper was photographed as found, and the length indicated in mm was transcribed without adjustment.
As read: 13.7 mm
